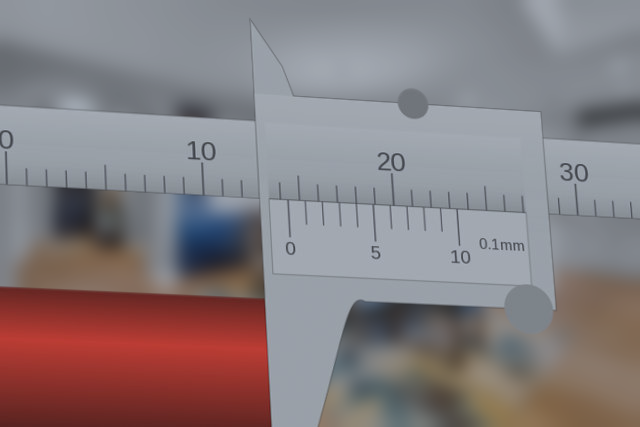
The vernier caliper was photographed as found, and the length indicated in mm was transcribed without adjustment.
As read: 14.4 mm
